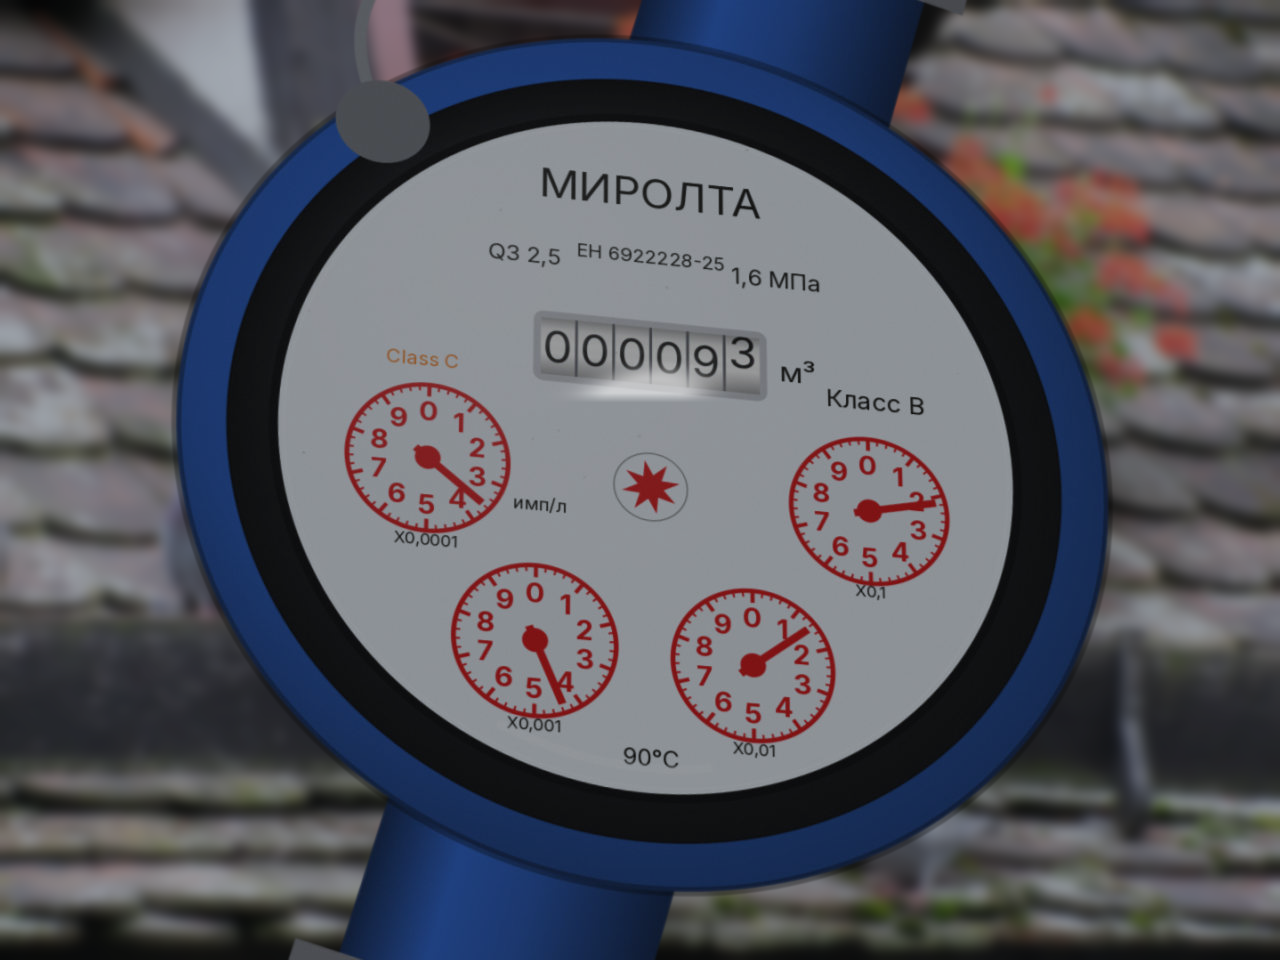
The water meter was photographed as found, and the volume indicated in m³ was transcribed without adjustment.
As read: 93.2143 m³
